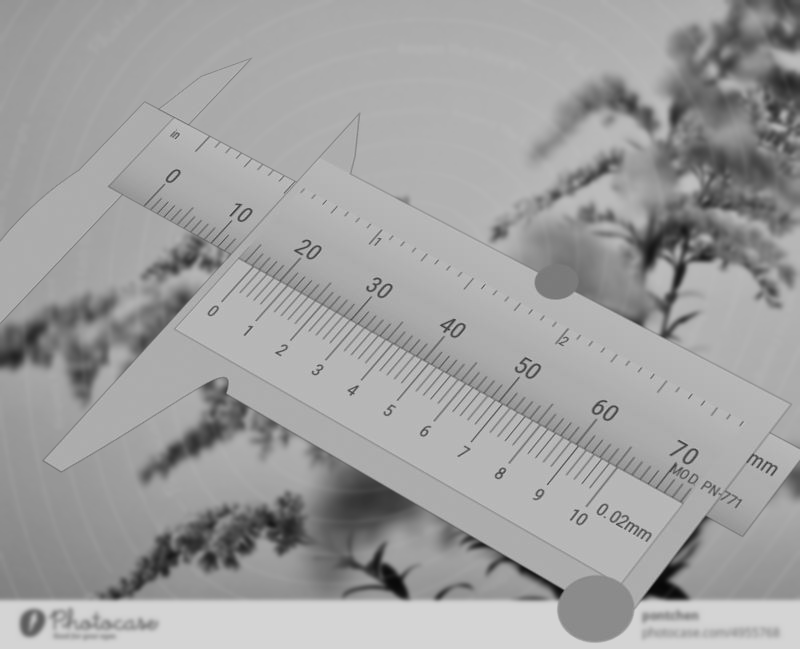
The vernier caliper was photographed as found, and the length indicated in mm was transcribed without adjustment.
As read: 16.2 mm
